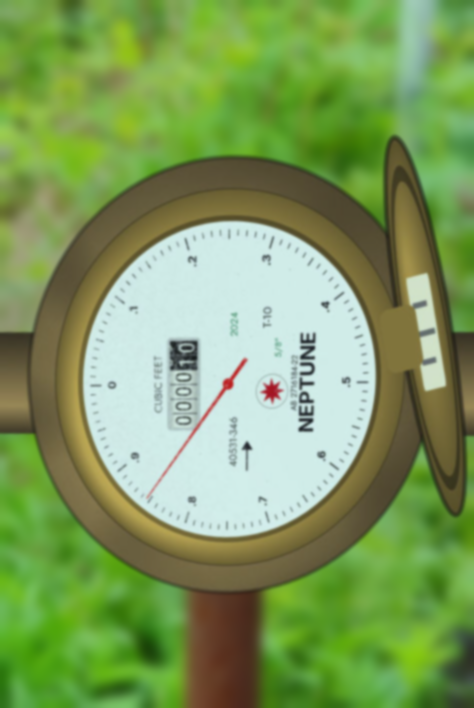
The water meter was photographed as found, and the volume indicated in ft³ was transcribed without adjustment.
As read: 9.85 ft³
